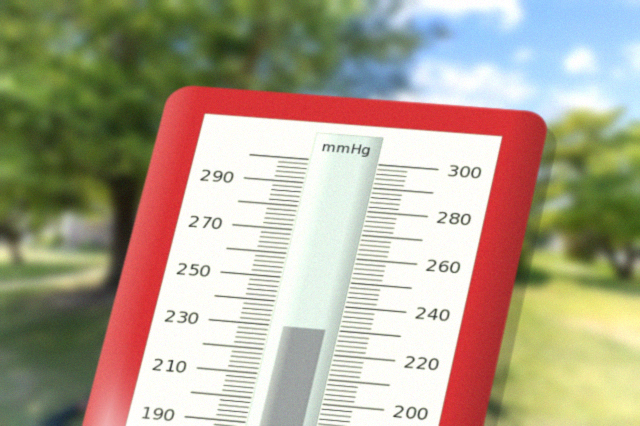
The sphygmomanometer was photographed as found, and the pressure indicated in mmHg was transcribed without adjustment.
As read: 230 mmHg
